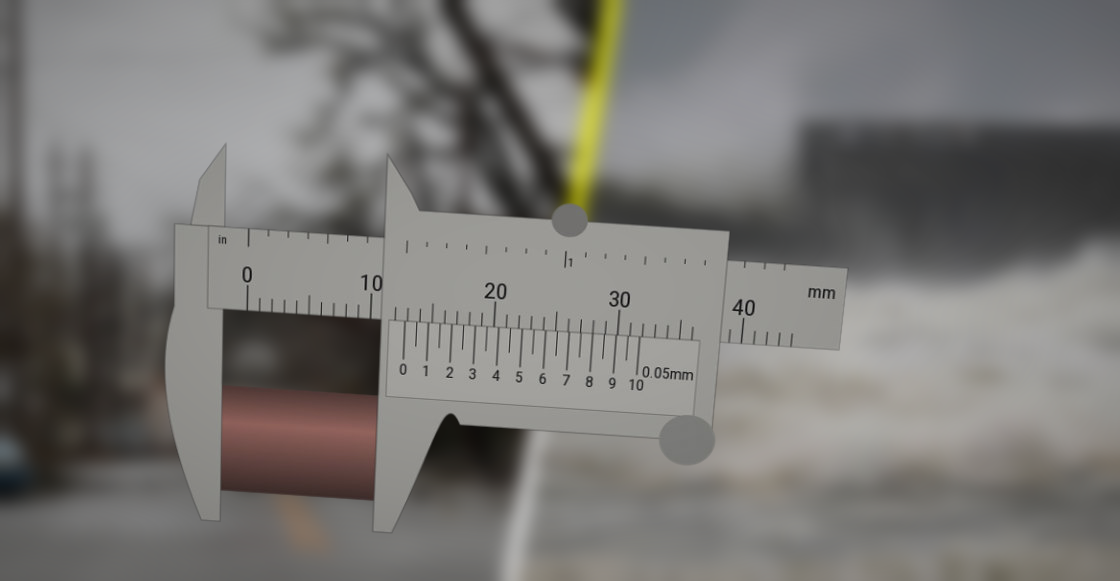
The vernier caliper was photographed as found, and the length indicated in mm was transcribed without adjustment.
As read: 12.8 mm
